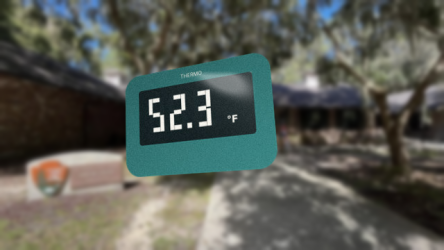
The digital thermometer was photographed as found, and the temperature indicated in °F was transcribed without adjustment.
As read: 52.3 °F
